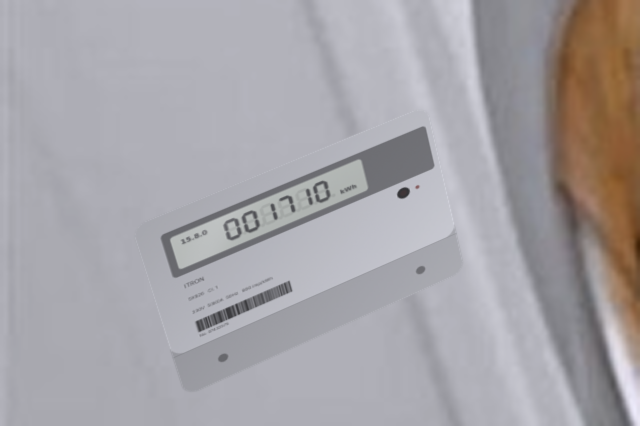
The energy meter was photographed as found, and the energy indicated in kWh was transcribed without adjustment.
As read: 1710 kWh
